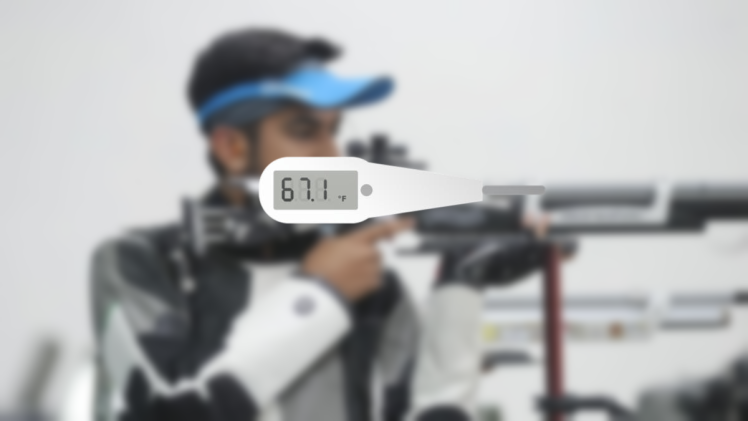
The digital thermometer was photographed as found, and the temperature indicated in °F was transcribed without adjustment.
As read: 67.1 °F
